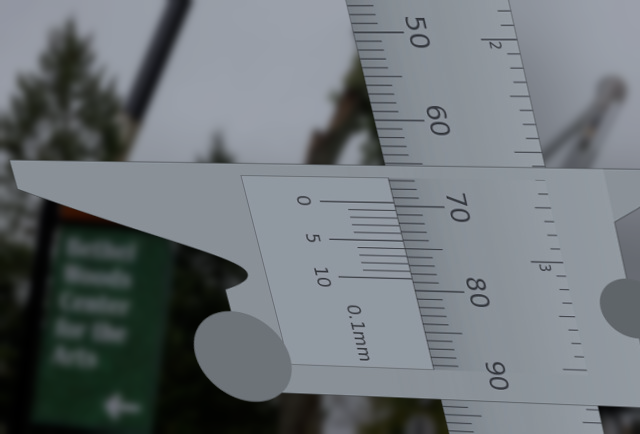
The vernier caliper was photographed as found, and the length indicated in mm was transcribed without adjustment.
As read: 69.6 mm
